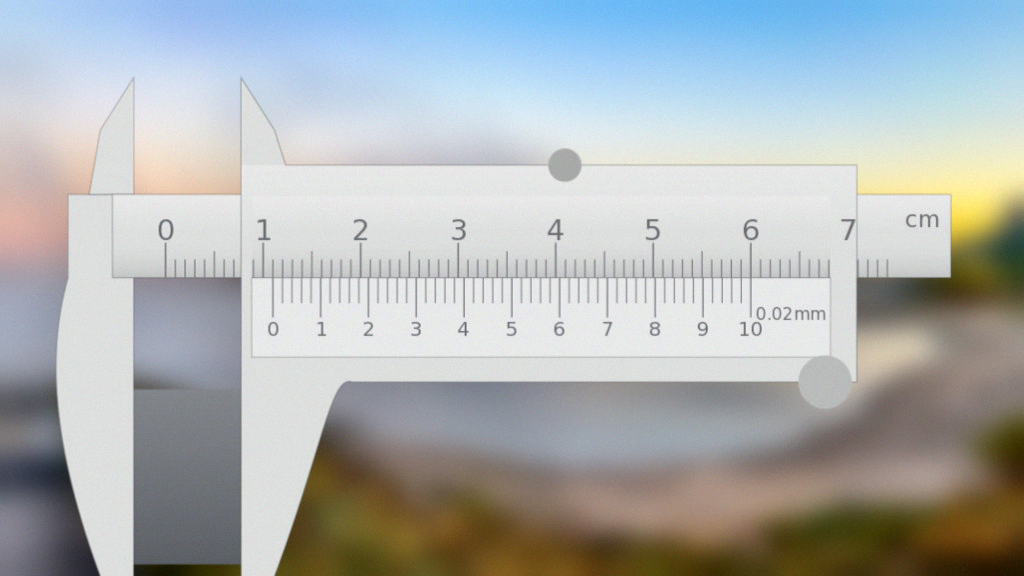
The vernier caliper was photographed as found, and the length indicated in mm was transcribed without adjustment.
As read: 11.0 mm
